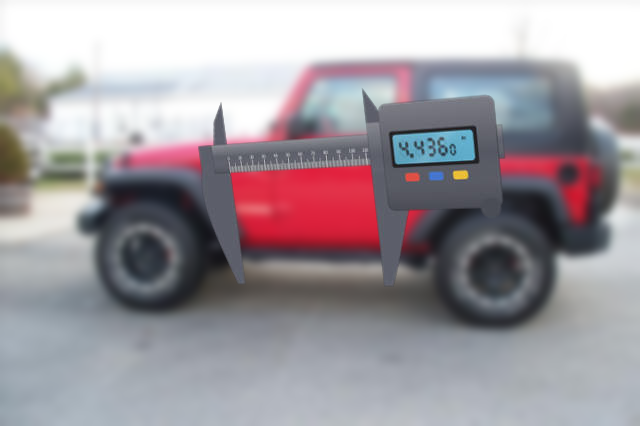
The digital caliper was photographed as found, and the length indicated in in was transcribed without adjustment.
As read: 4.4360 in
